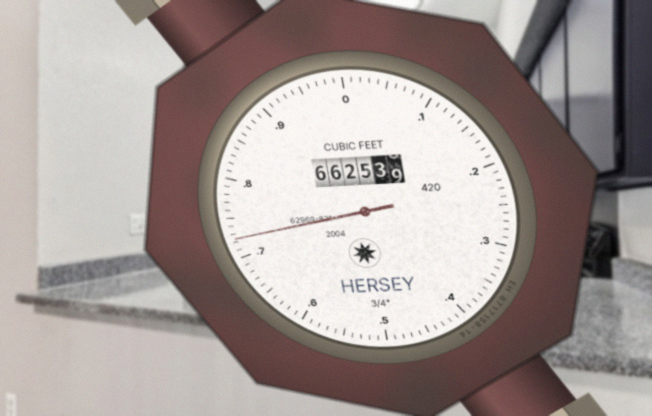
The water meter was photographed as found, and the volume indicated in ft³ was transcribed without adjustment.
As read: 662538.72 ft³
